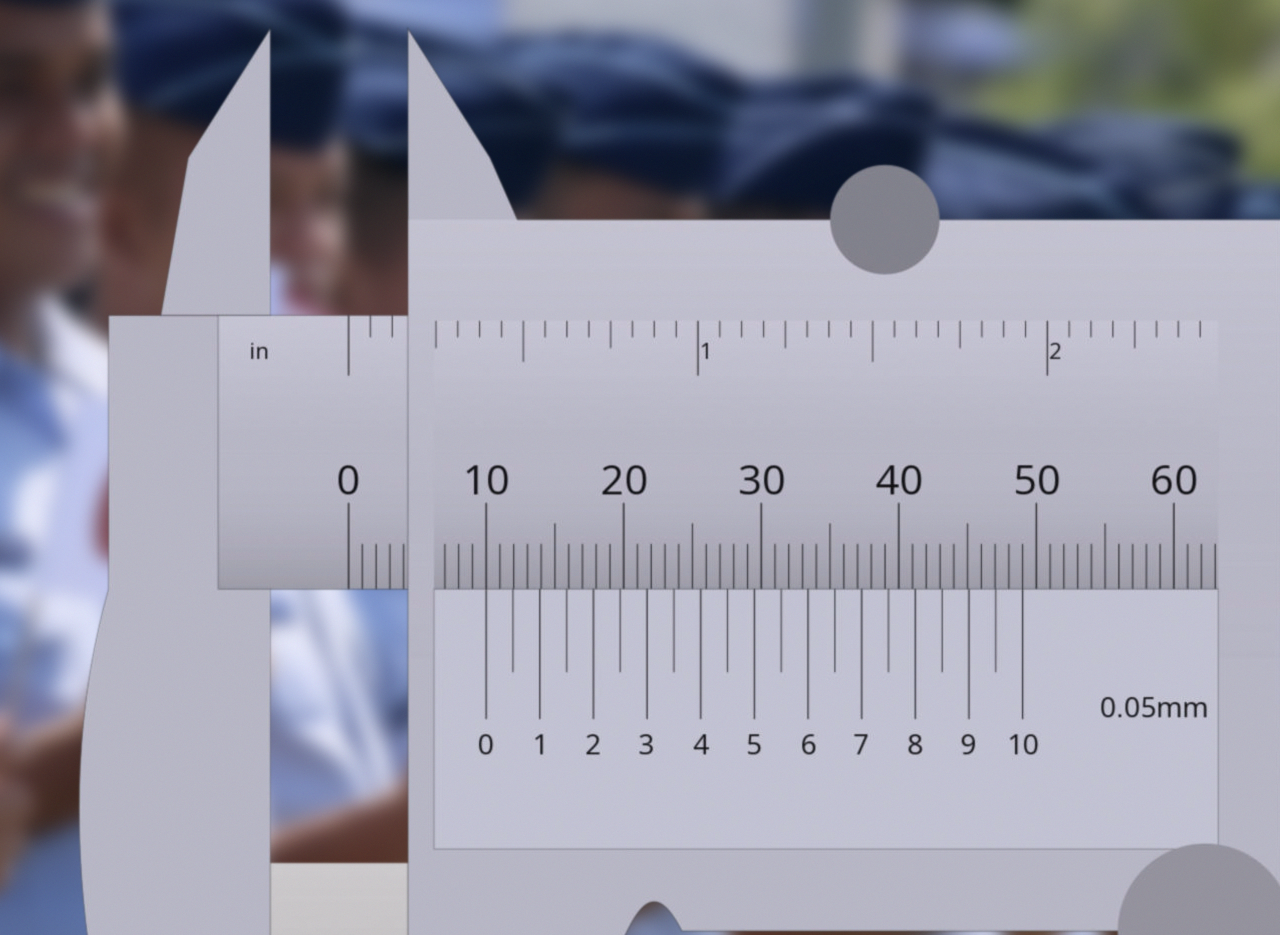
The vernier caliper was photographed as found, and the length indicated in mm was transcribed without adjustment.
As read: 10.0 mm
